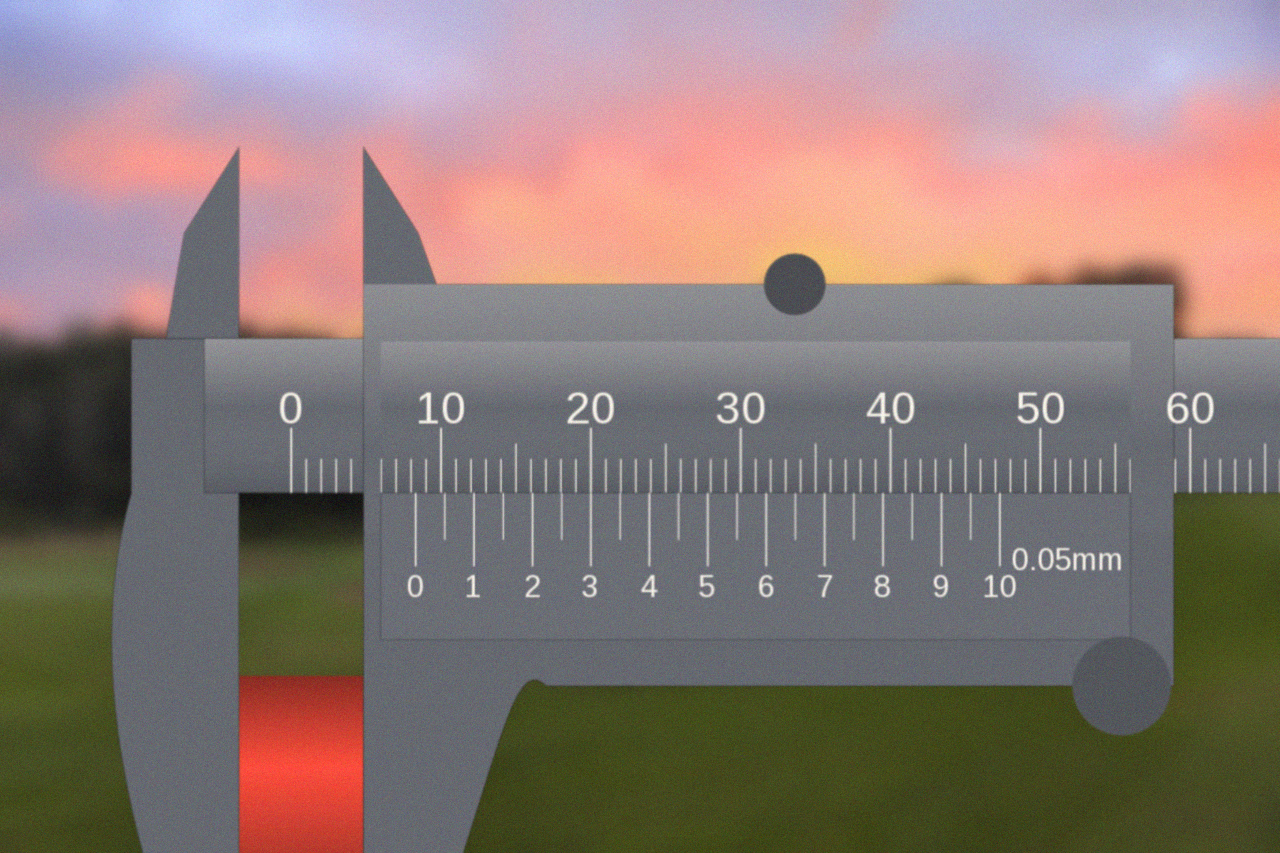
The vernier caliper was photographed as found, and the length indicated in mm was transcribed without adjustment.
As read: 8.3 mm
